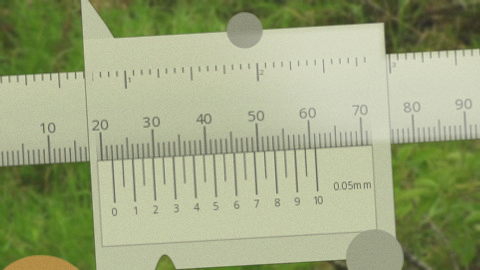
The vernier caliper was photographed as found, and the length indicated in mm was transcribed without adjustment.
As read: 22.0 mm
